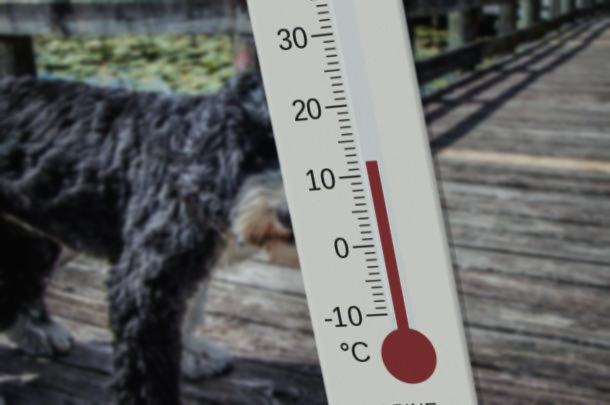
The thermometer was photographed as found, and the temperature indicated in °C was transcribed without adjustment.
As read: 12 °C
